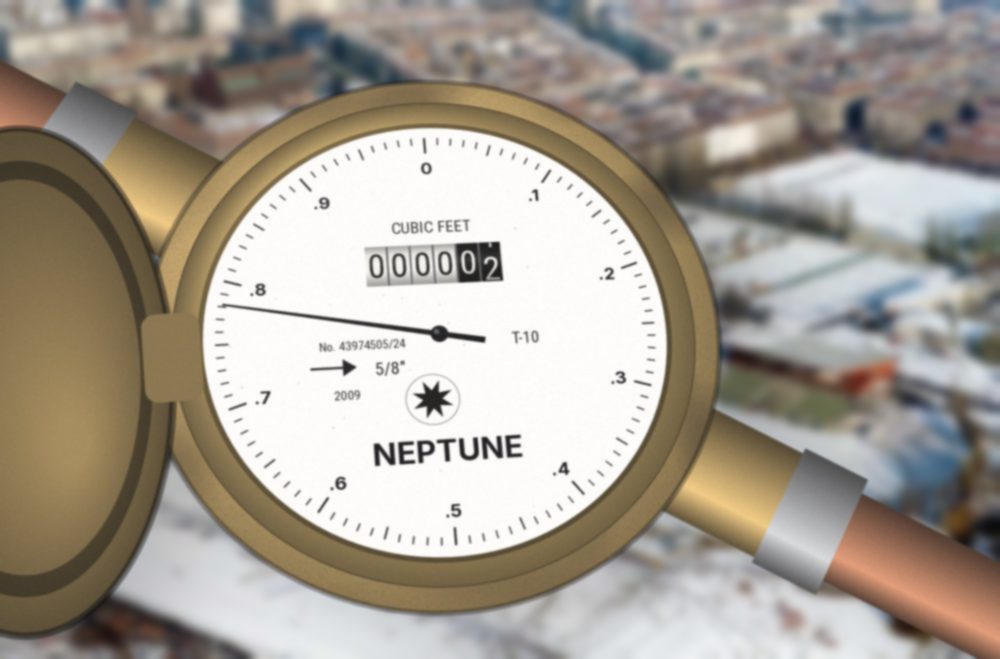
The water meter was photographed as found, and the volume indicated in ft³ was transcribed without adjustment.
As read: 1.78 ft³
